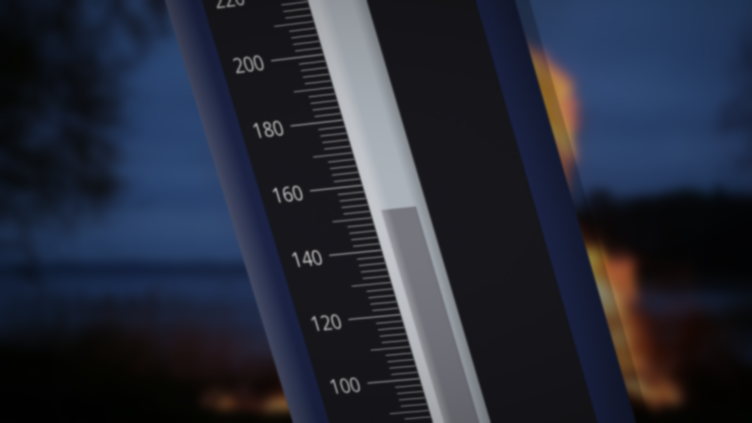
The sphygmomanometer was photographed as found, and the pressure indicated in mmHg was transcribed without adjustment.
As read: 152 mmHg
